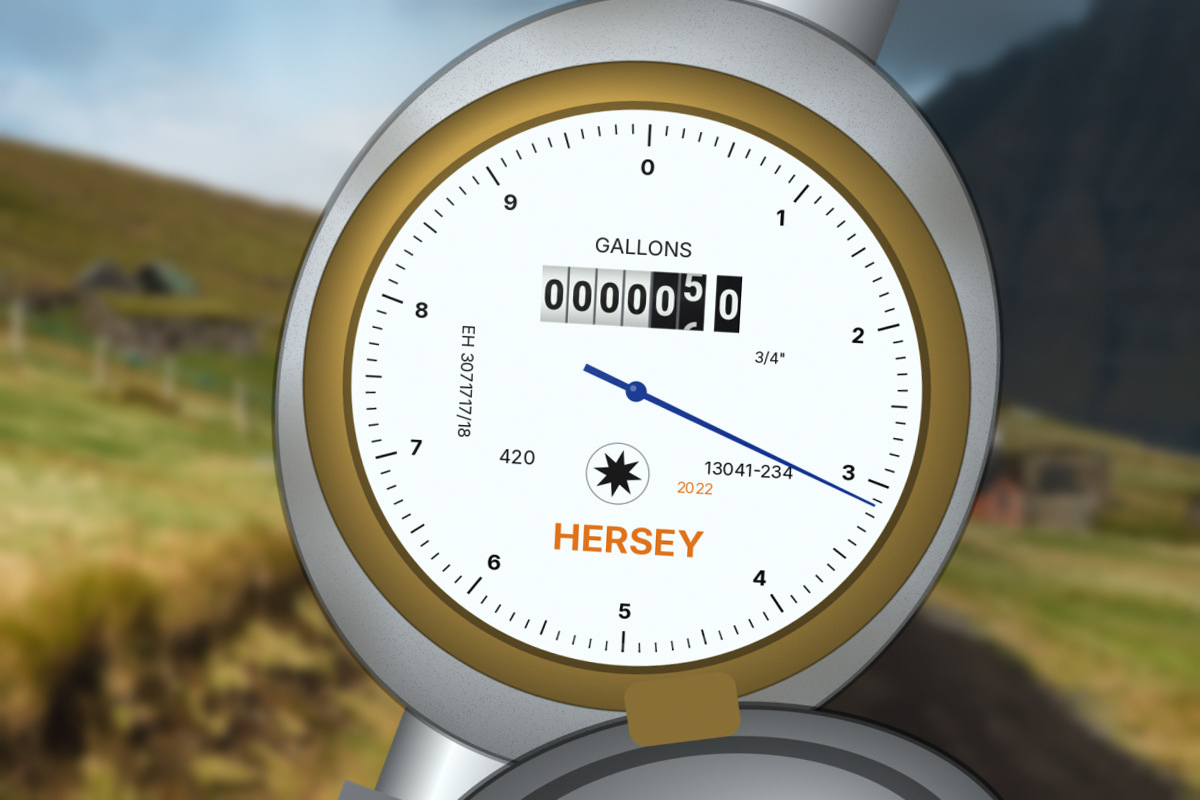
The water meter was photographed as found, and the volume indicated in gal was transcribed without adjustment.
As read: 53.1 gal
